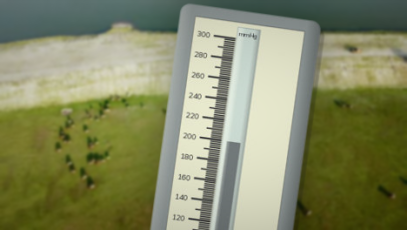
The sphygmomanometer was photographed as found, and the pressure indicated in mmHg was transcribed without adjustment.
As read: 200 mmHg
